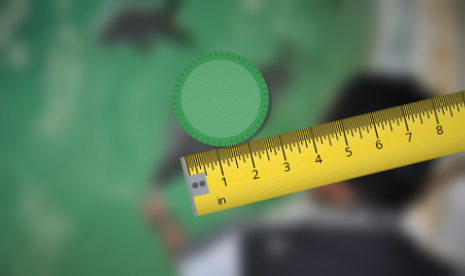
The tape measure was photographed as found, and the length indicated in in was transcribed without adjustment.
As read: 3 in
